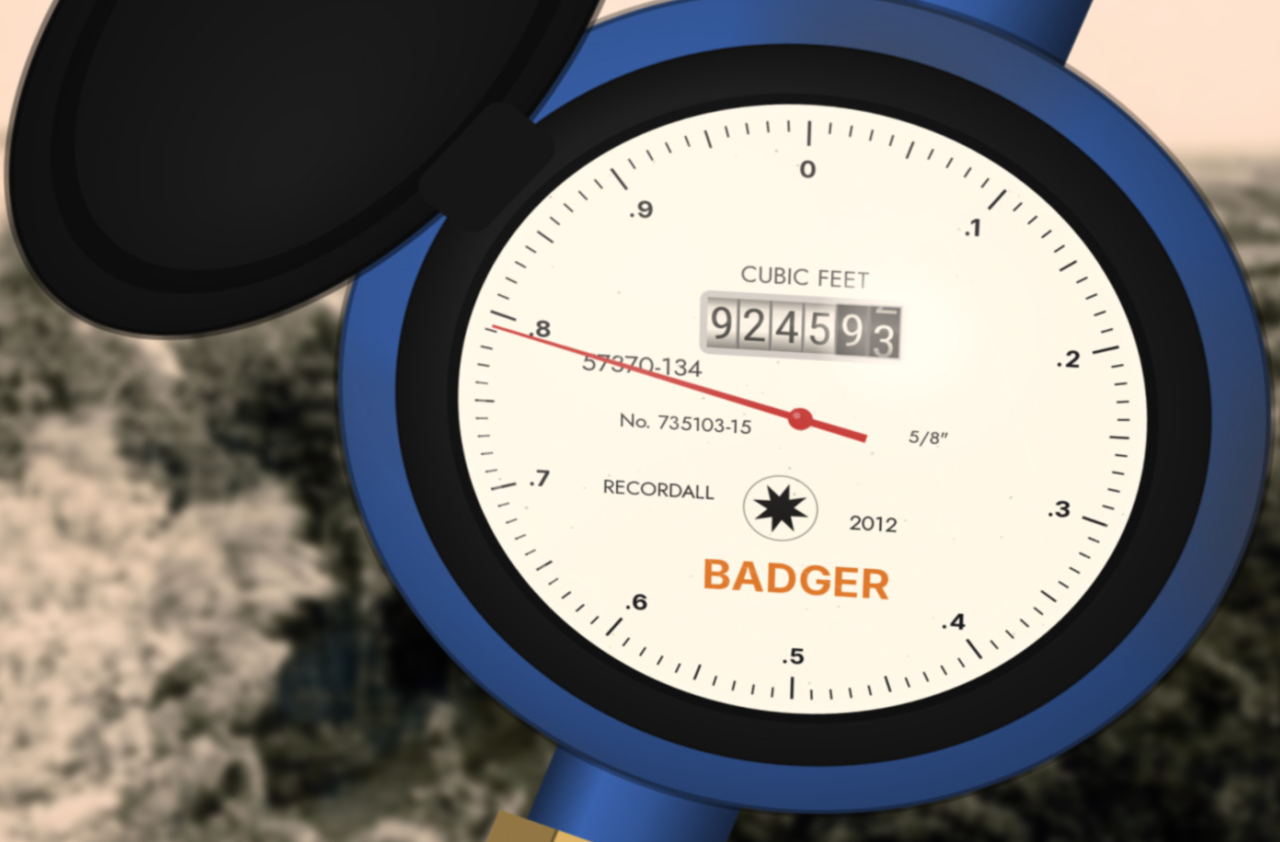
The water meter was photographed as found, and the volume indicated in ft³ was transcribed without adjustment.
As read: 924592.79 ft³
